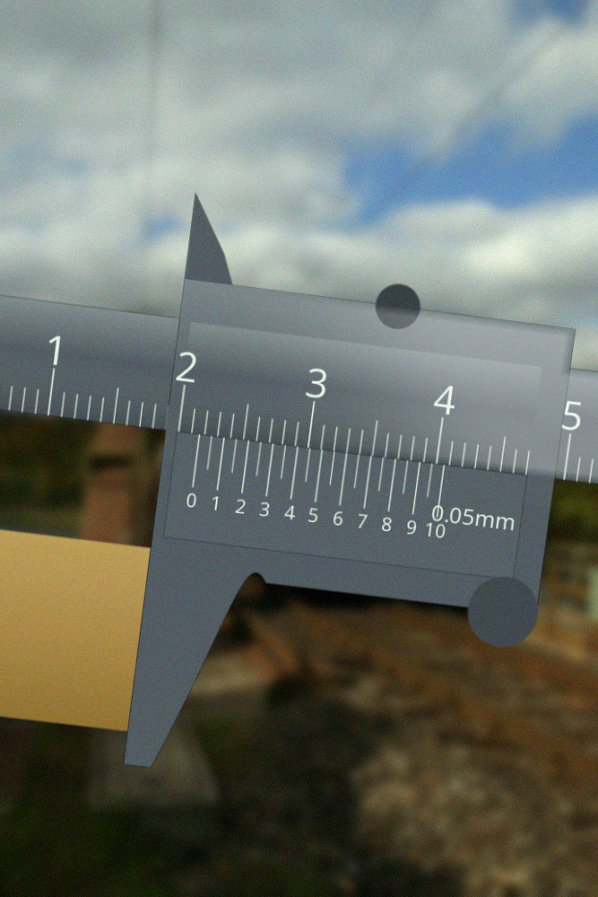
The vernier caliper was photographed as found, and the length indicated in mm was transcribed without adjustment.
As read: 21.6 mm
